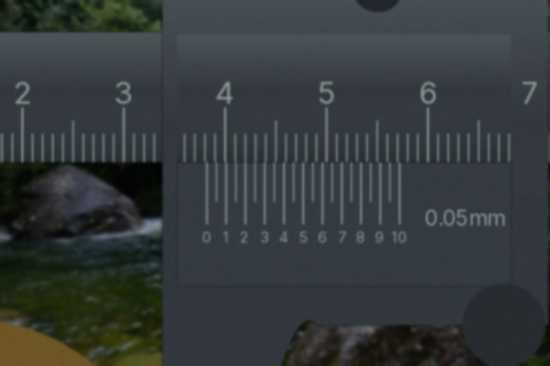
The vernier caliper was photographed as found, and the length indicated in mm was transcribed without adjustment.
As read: 38.2 mm
